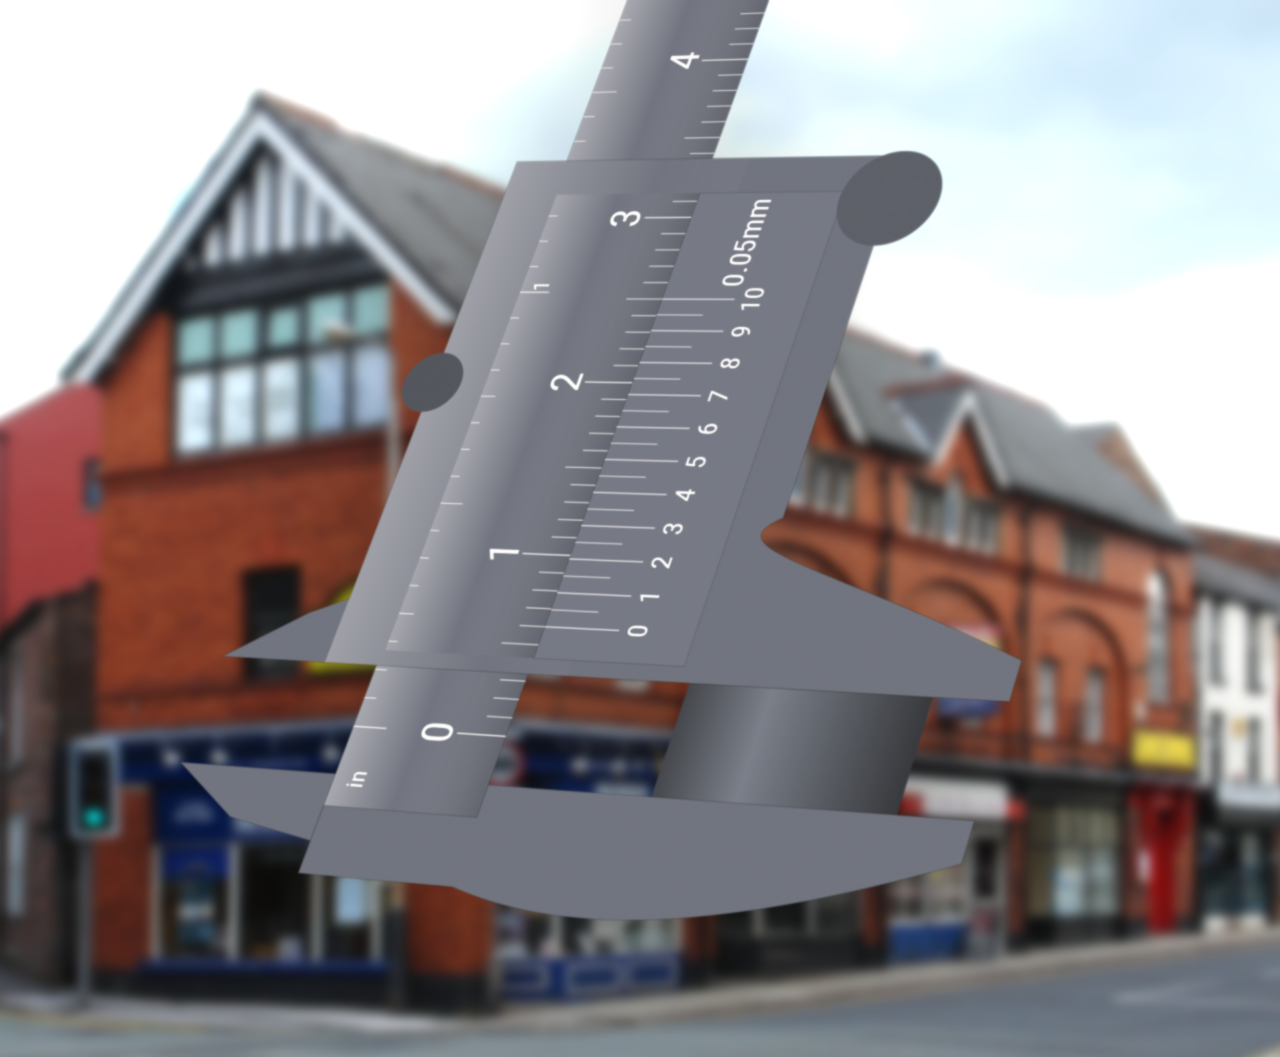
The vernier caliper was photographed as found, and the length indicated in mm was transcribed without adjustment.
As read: 6.0 mm
